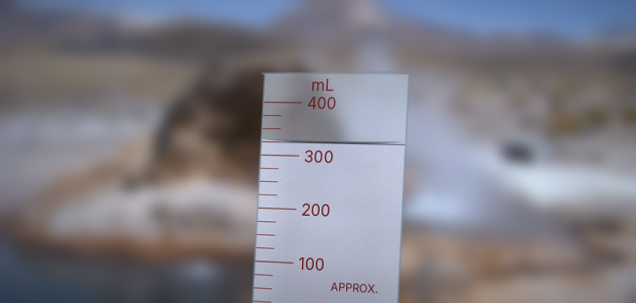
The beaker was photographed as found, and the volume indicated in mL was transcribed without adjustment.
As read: 325 mL
